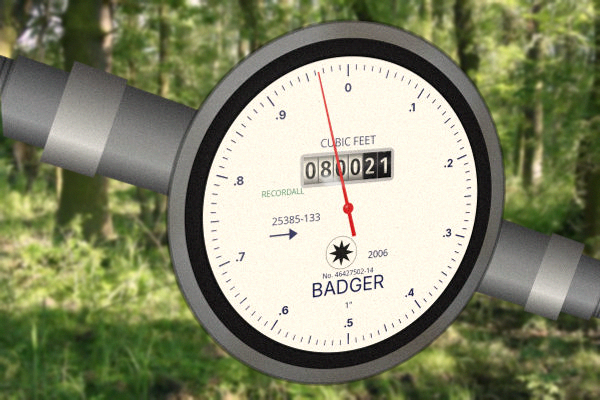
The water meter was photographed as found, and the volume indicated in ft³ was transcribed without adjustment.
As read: 80020.96 ft³
